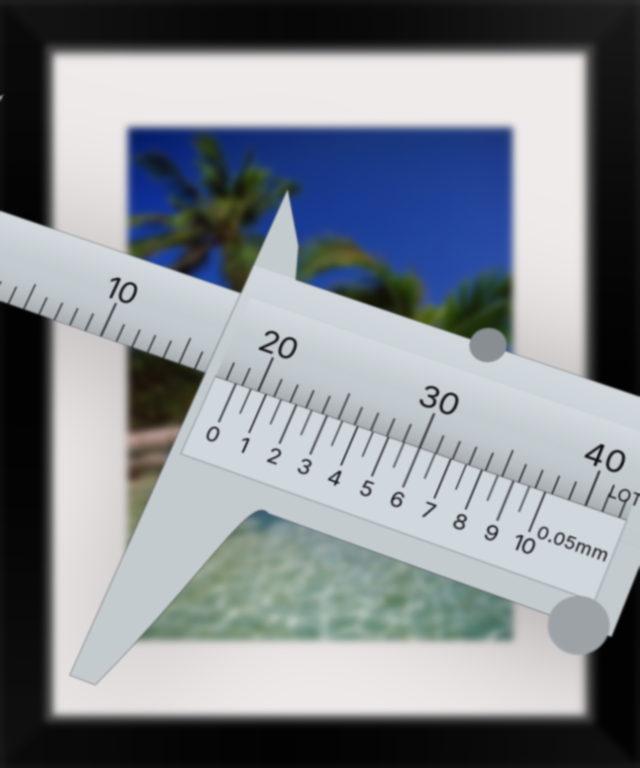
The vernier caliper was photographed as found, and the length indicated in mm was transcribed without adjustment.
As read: 18.6 mm
